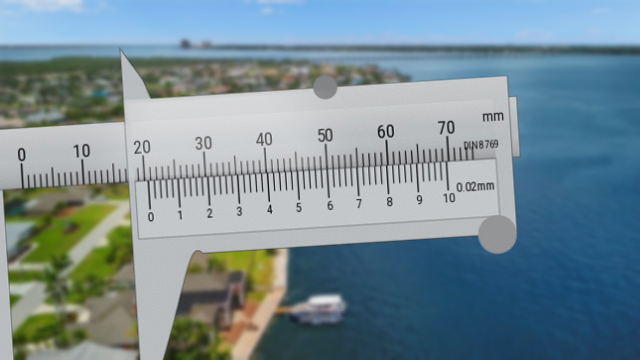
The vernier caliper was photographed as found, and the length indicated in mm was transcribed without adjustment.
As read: 20.6 mm
